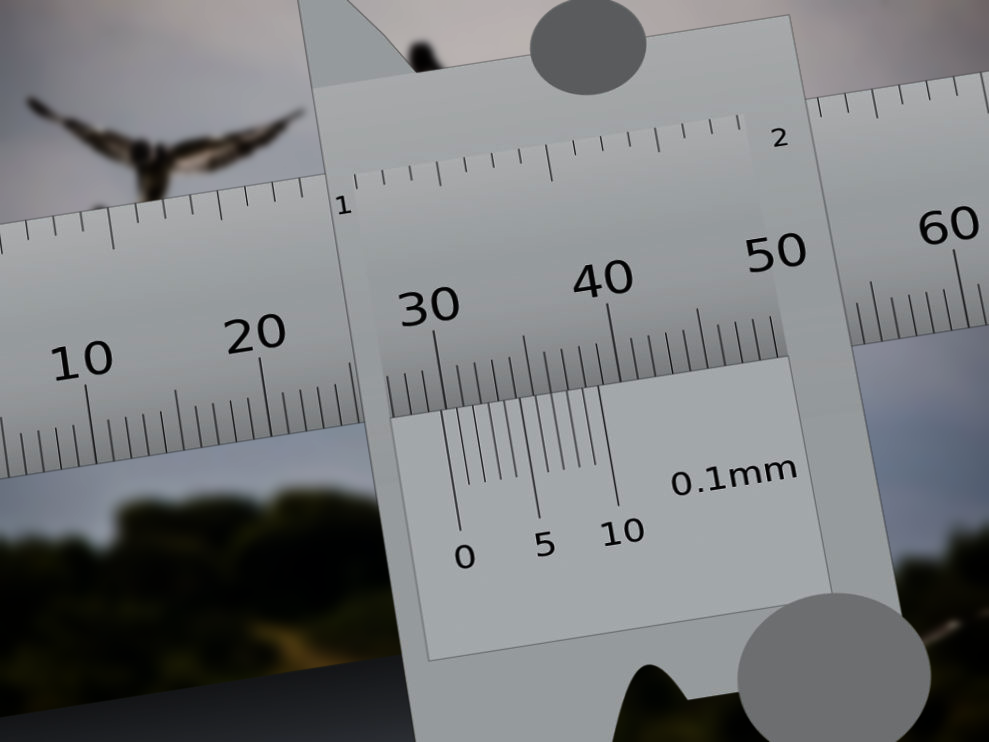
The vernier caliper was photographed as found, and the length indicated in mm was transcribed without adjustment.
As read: 29.7 mm
